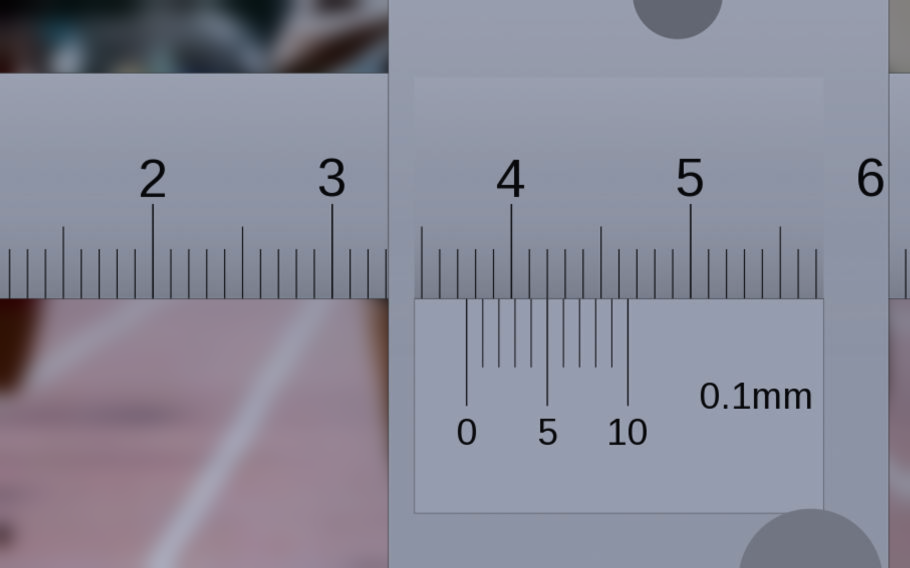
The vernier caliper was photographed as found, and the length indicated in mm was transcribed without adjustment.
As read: 37.5 mm
